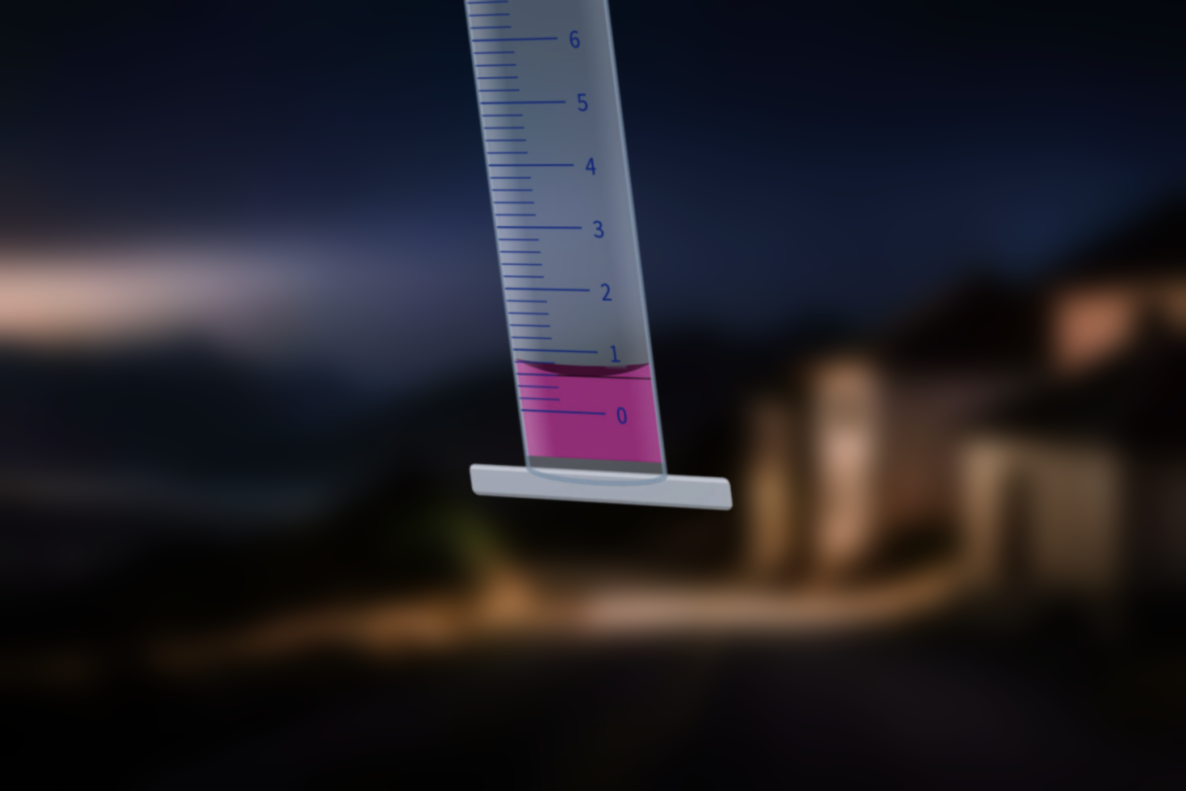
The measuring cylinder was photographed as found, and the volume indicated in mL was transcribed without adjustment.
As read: 0.6 mL
